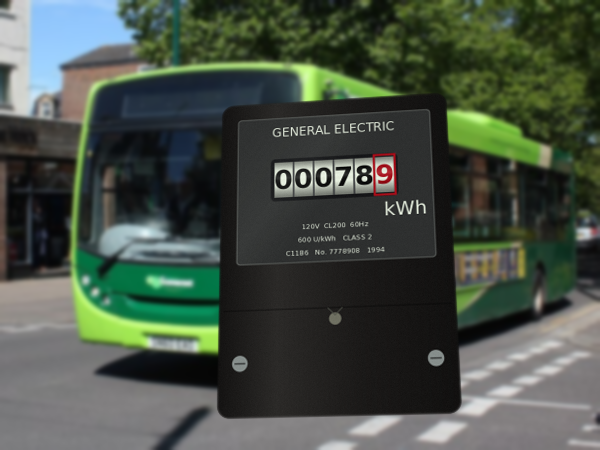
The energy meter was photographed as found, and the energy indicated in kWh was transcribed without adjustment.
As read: 78.9 kWh
